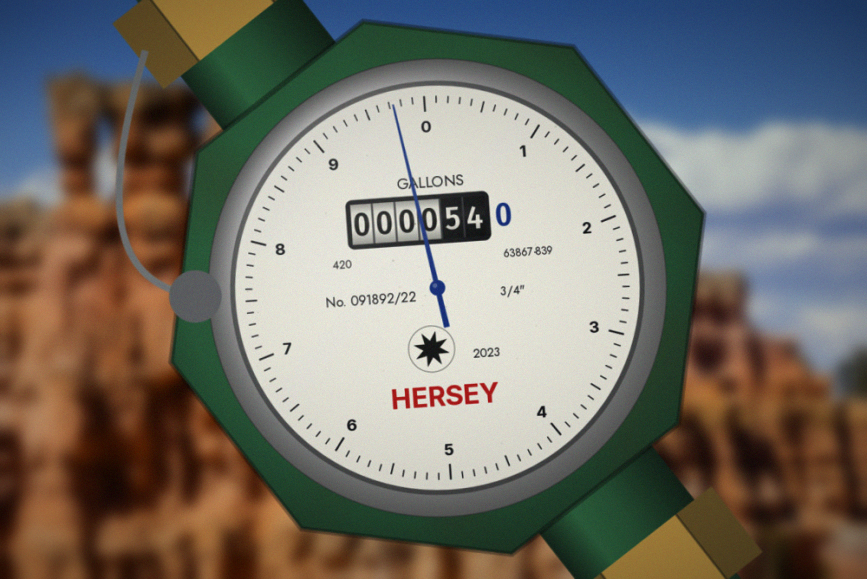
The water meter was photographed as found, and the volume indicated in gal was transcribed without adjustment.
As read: 539.7 gal
